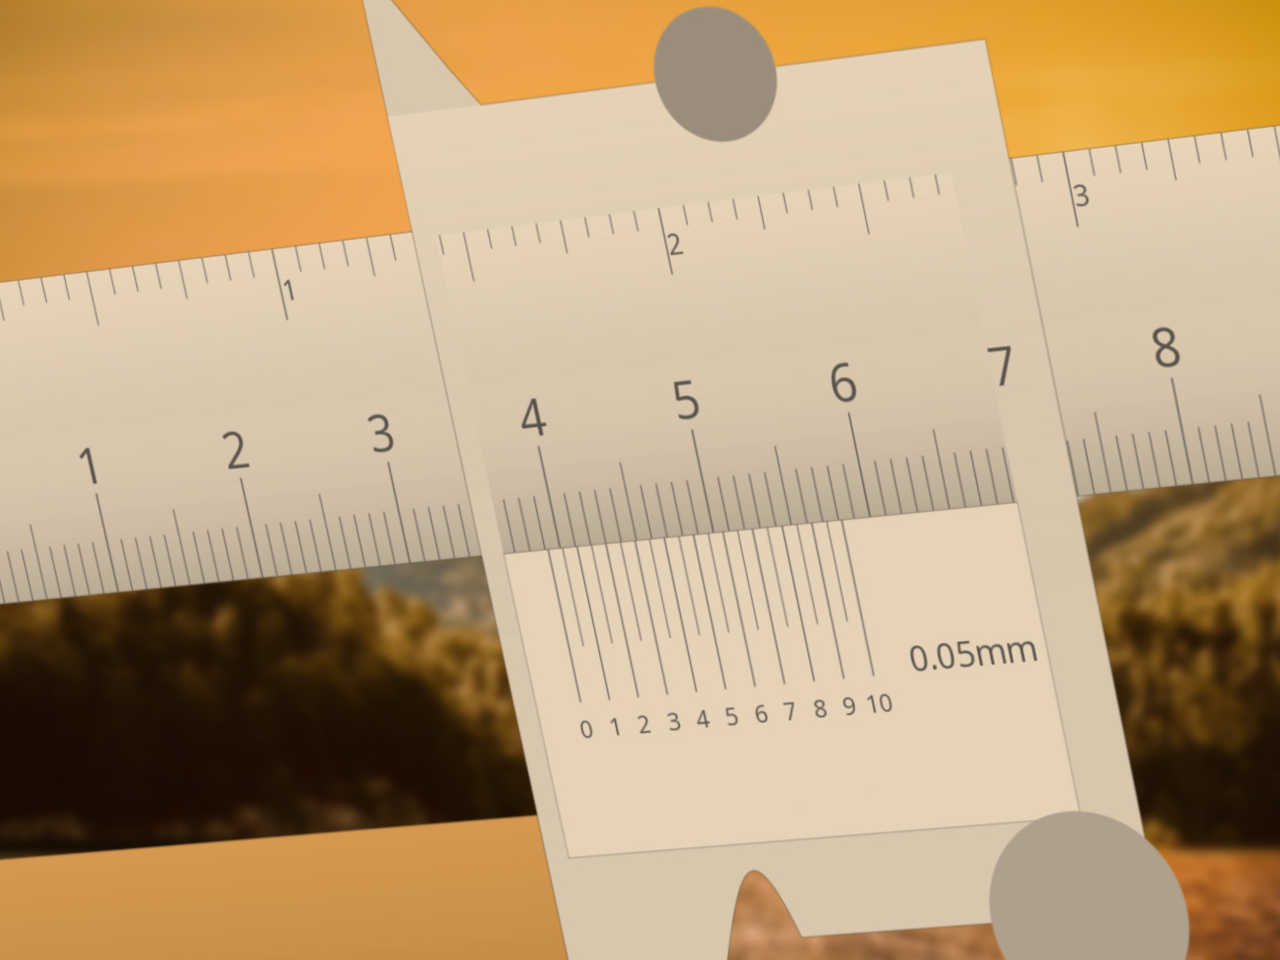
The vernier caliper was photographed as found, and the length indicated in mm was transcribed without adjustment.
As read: 39.2 mm
